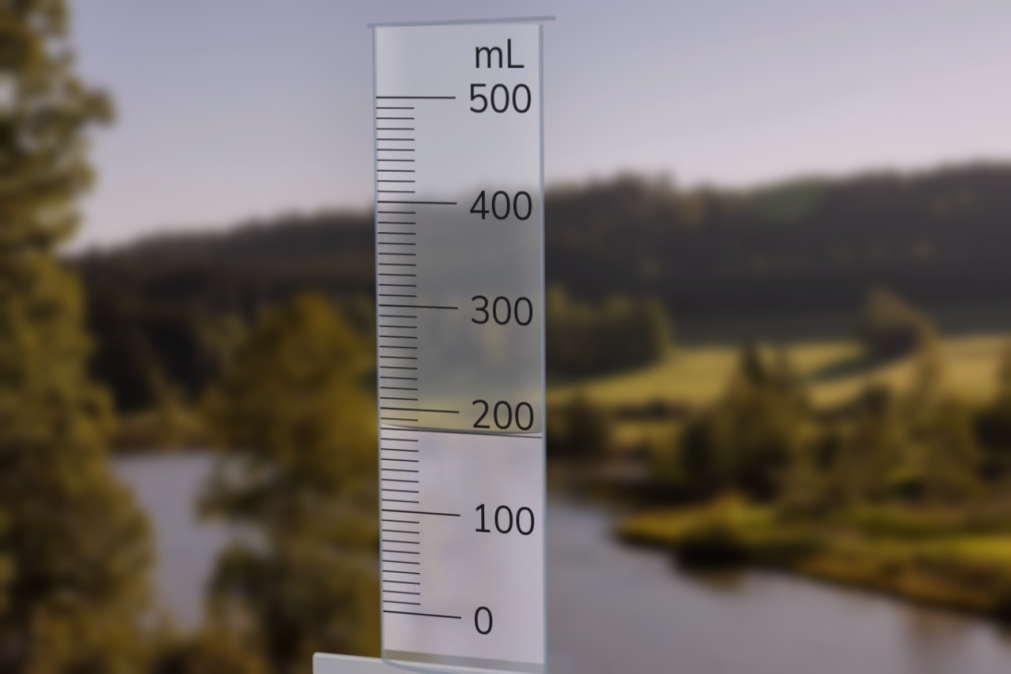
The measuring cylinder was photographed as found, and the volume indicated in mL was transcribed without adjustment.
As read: 180 mL
